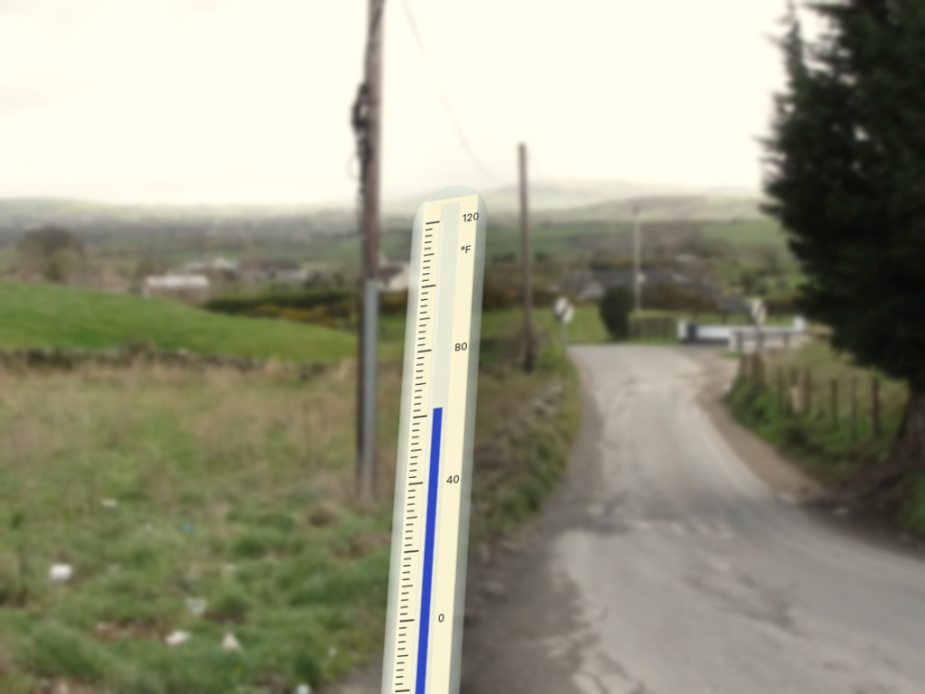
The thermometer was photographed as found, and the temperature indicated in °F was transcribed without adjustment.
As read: 62 °F
